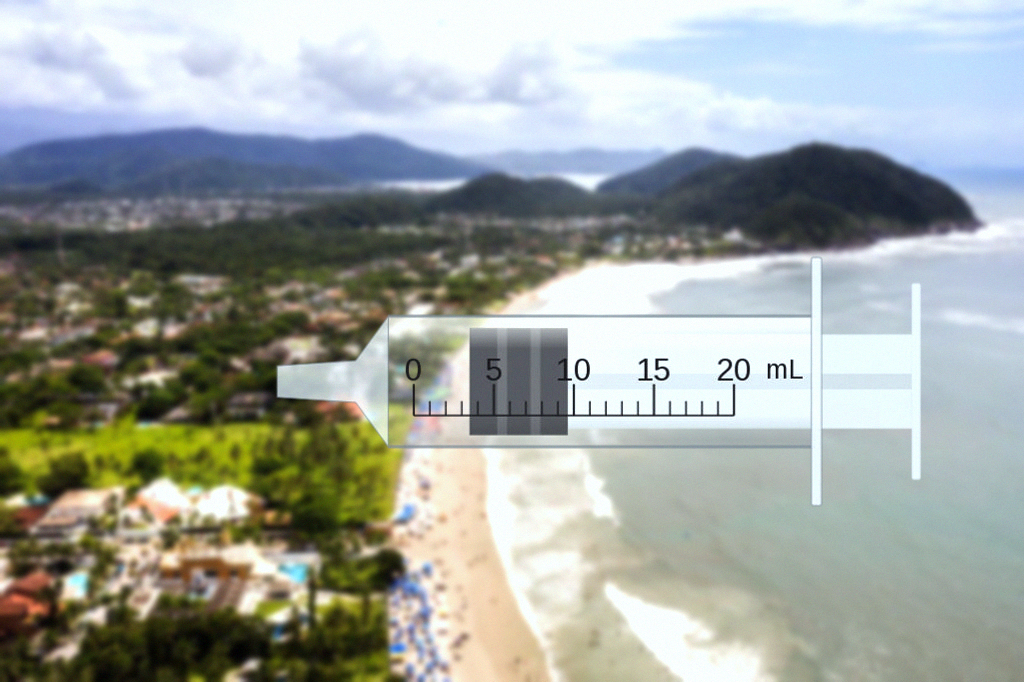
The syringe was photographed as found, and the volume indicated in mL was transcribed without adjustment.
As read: 3.5 mL
